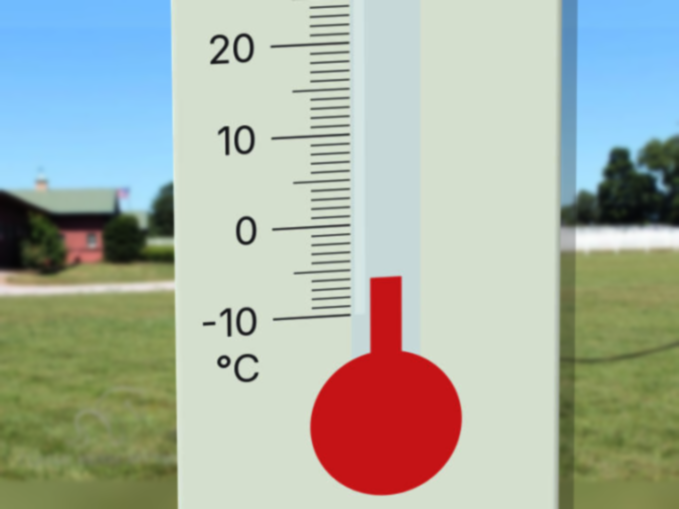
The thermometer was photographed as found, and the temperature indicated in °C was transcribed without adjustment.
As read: -6 °C
